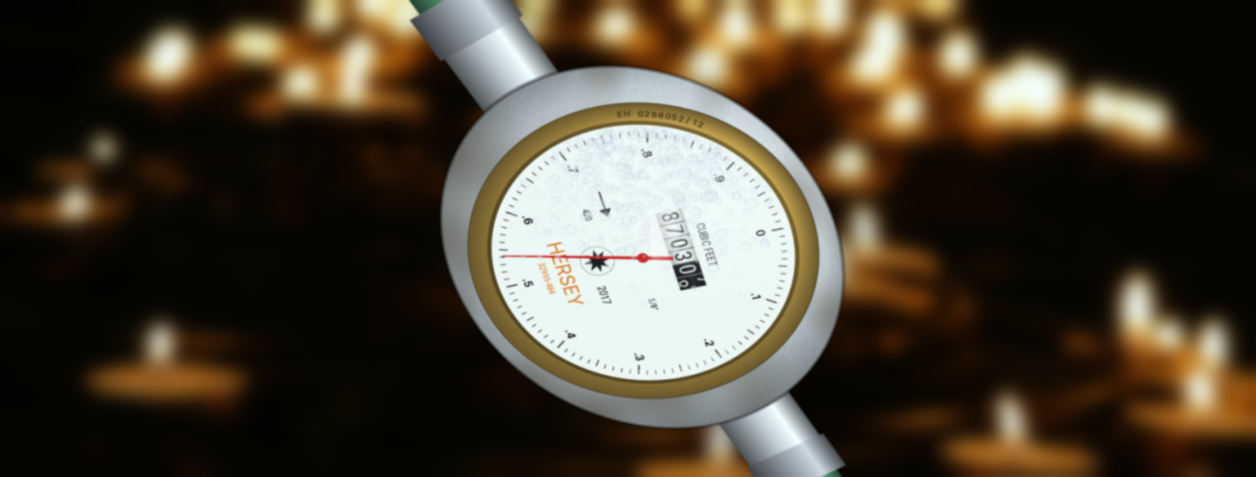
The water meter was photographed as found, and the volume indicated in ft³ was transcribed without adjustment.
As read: 870307.54 ft³
